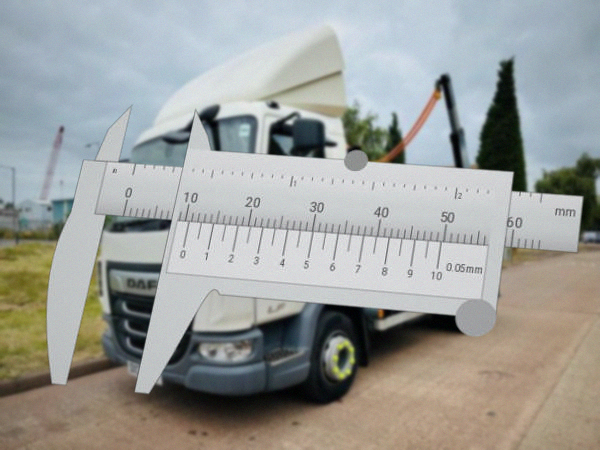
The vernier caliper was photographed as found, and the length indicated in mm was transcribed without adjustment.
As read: 10.6 mm
